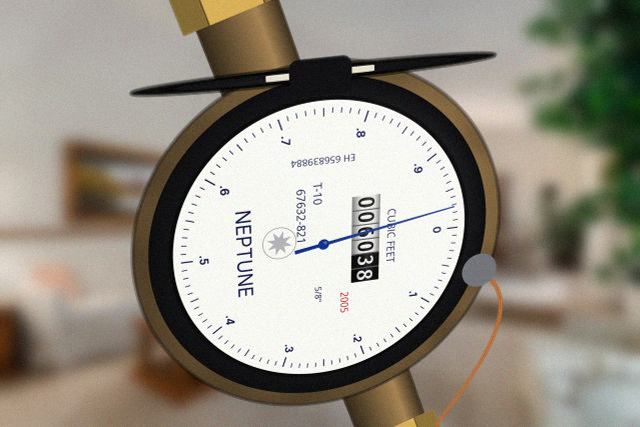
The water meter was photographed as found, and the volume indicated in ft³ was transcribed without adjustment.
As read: 6037.97 ft³
